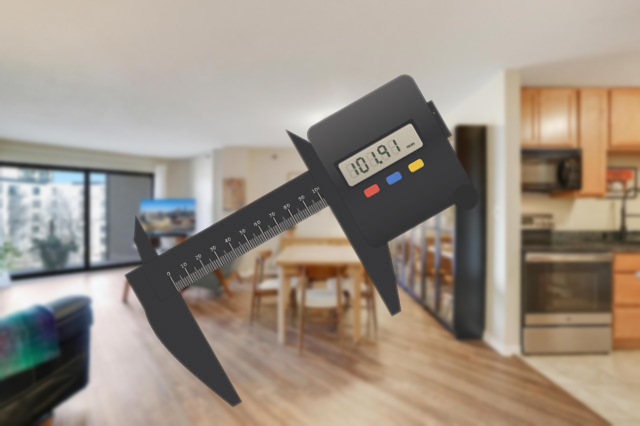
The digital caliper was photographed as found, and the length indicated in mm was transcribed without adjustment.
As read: 101.91 mm
